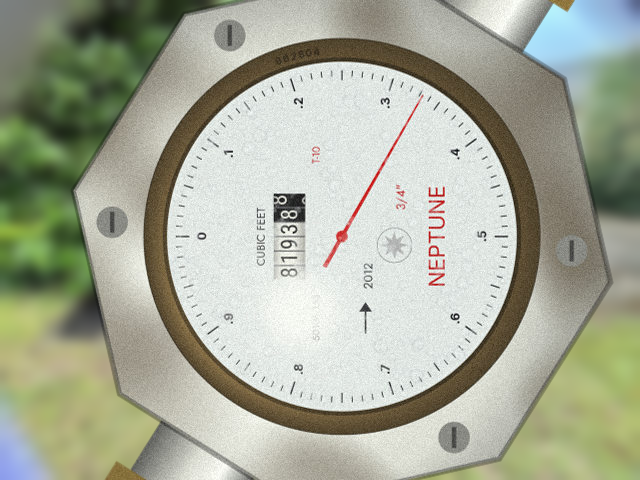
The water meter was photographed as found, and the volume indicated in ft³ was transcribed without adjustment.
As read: 819388.33 ft³
